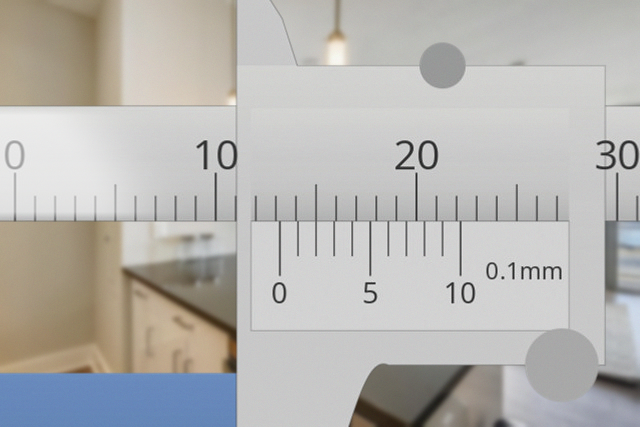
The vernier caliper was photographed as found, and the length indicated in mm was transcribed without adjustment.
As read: 13.2 mm
